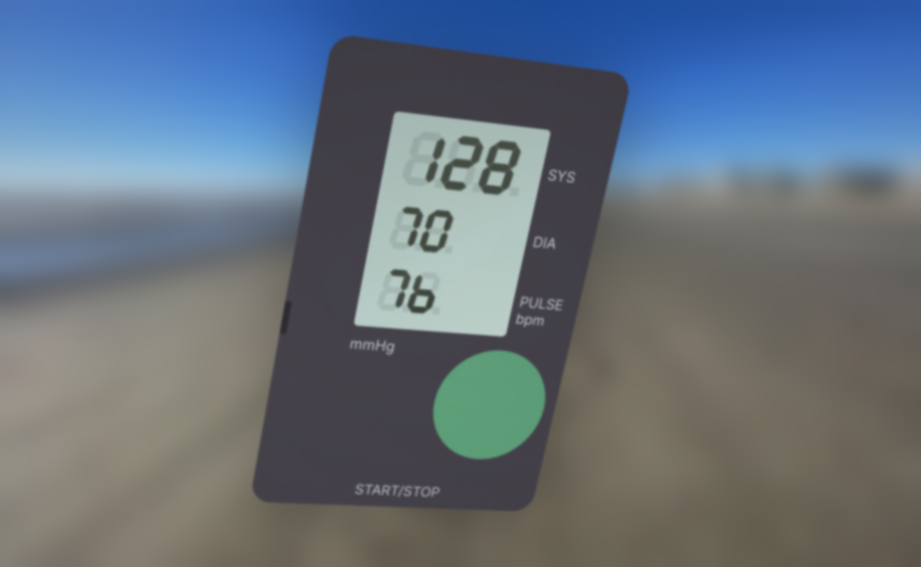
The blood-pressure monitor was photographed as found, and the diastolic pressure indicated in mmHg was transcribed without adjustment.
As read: 70 mmHg
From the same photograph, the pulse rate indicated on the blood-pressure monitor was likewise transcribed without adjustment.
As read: 76 bpm
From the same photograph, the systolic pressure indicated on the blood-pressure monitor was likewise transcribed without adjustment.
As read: 128 mmHg
